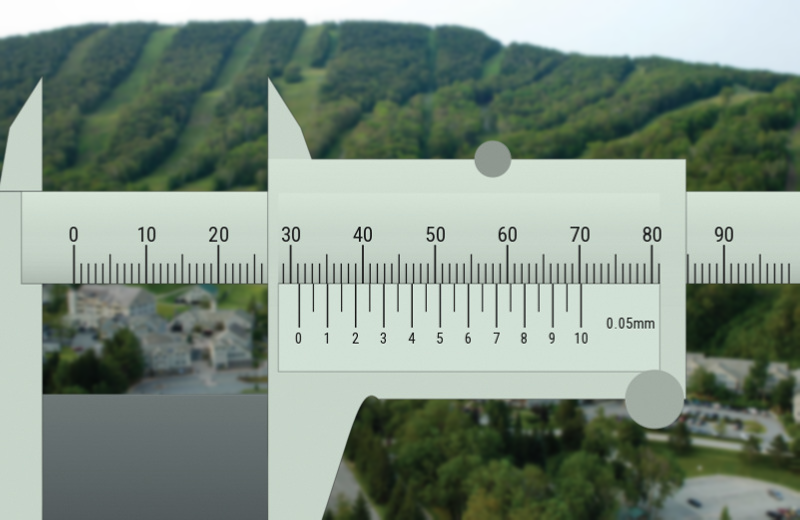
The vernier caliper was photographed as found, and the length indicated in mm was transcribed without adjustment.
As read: 31.2 mm
